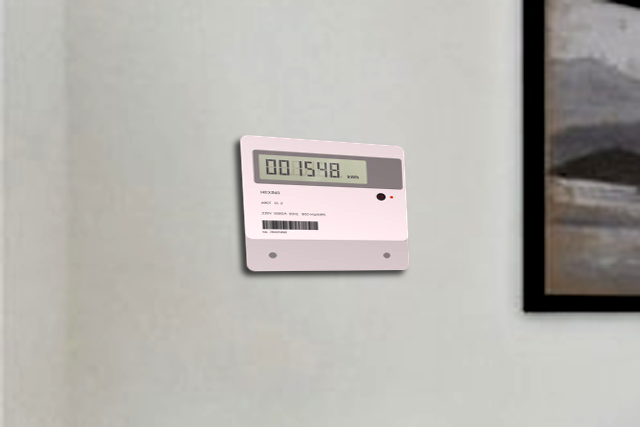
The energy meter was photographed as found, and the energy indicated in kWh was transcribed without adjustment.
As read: 1548 kWh
